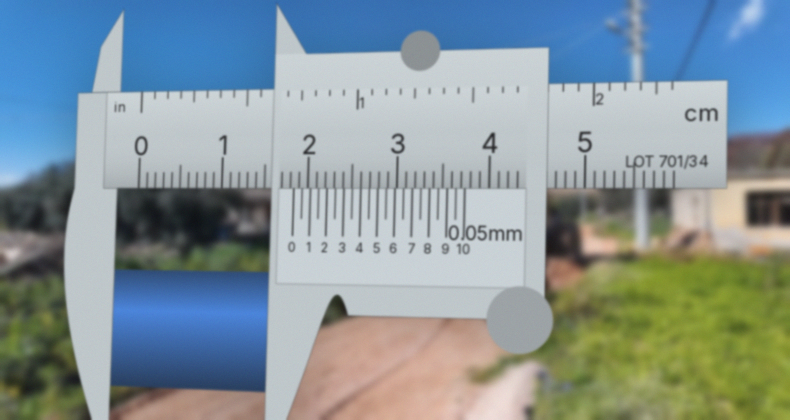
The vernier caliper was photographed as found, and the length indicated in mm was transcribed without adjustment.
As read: 18.4 mm
